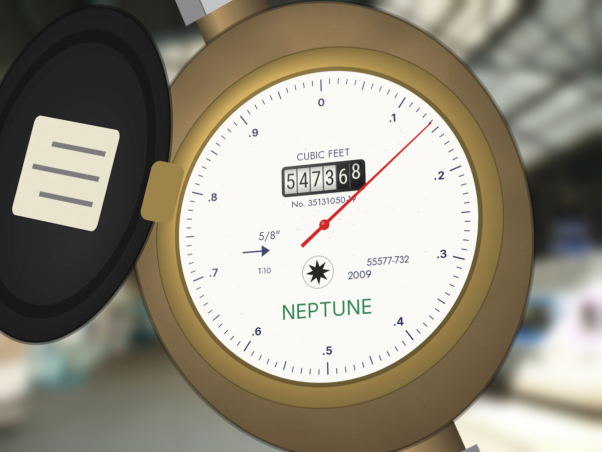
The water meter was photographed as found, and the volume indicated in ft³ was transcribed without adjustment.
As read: 547368.14 ft³
